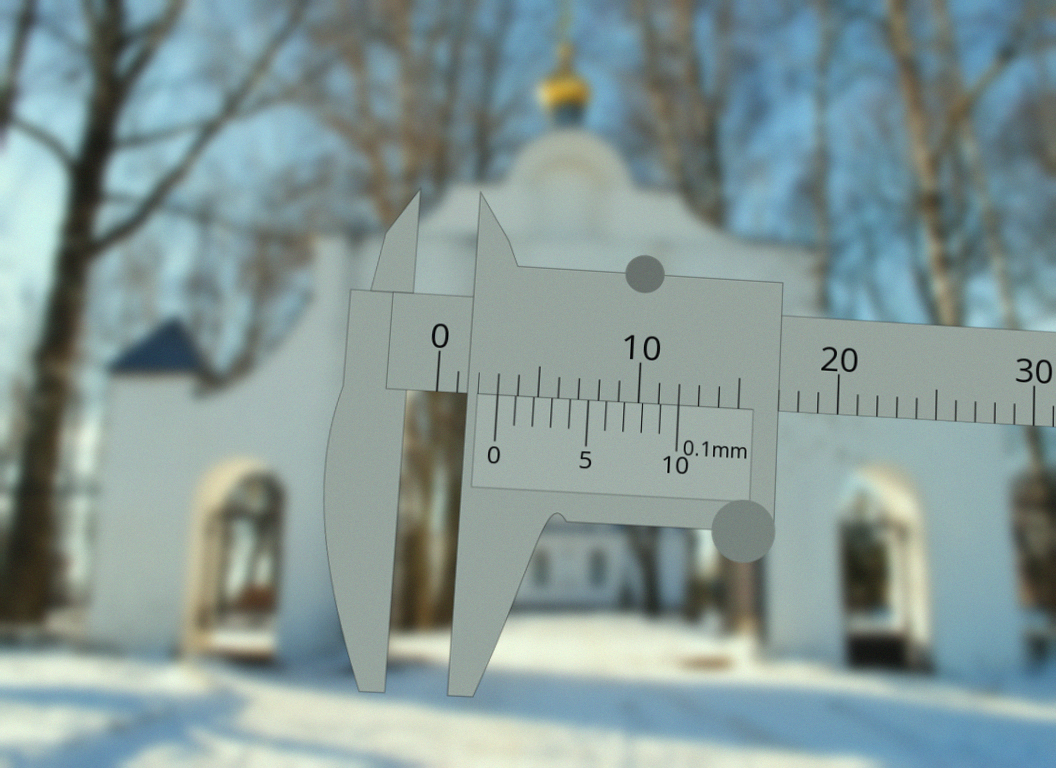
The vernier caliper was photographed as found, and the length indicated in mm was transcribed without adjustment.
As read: 3.0 mm
